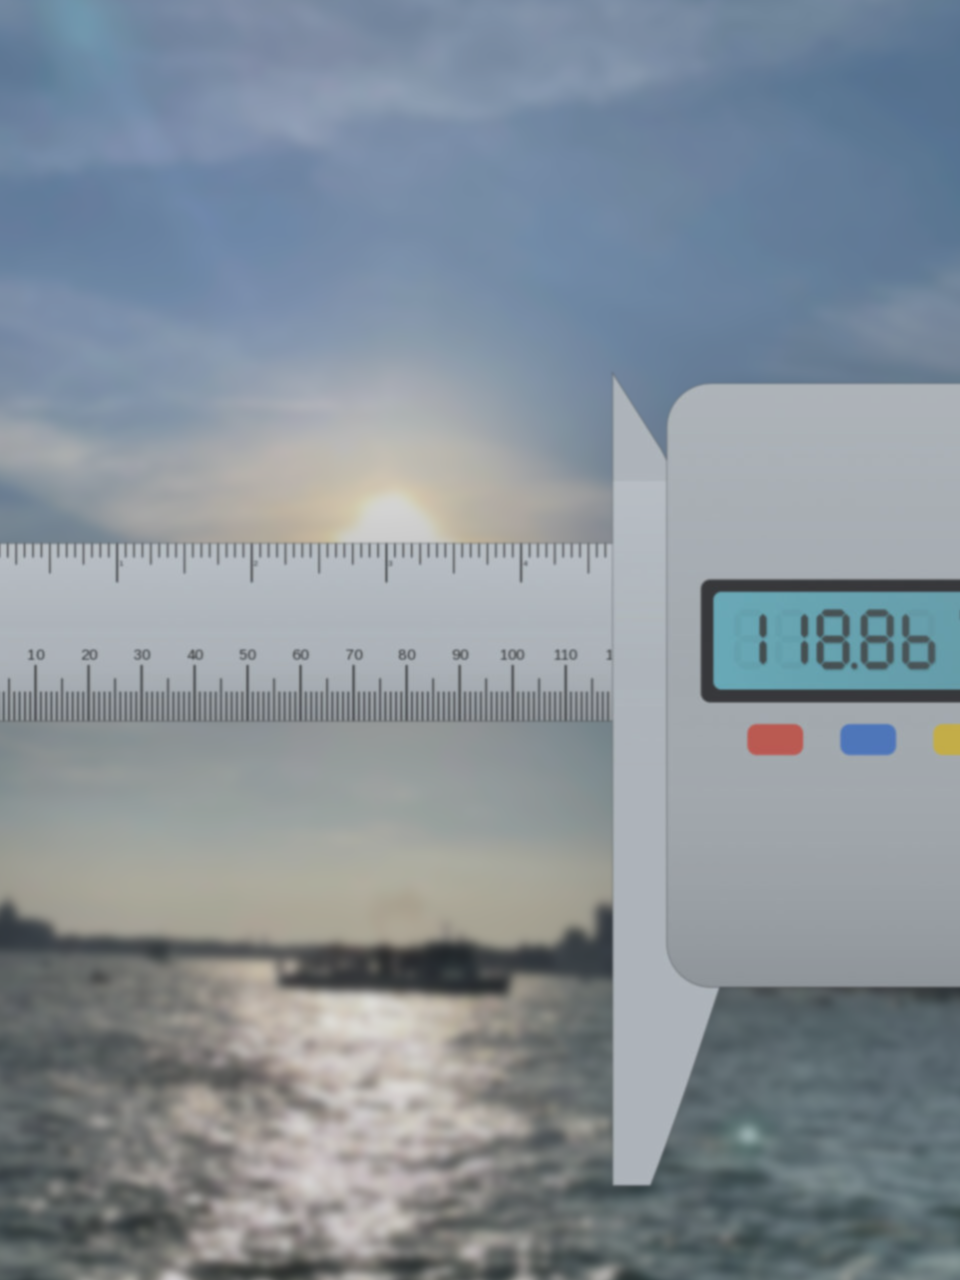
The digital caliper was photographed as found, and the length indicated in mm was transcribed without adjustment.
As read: 118.86 mm
